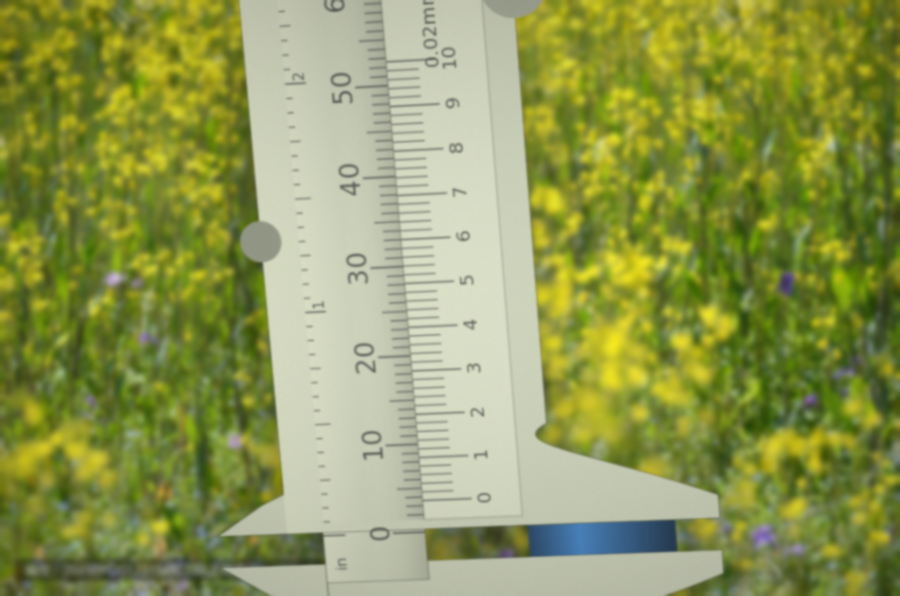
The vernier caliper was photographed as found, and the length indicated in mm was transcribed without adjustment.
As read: 3.6 mm
